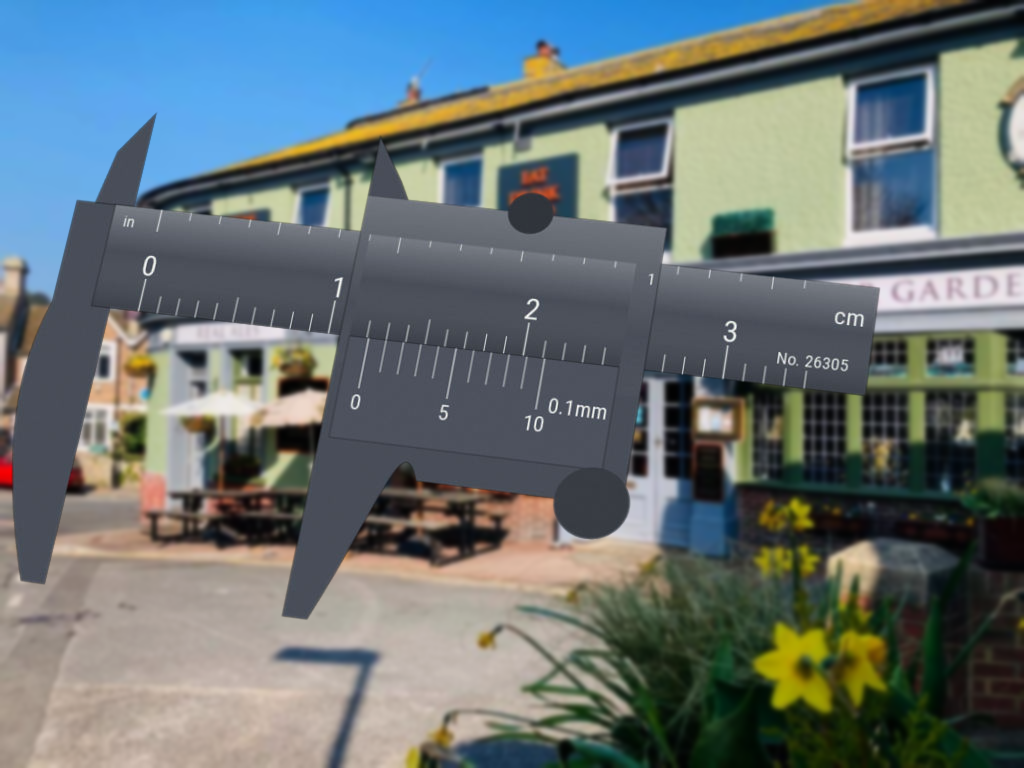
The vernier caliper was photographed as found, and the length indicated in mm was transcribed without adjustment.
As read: 12.1 mm
